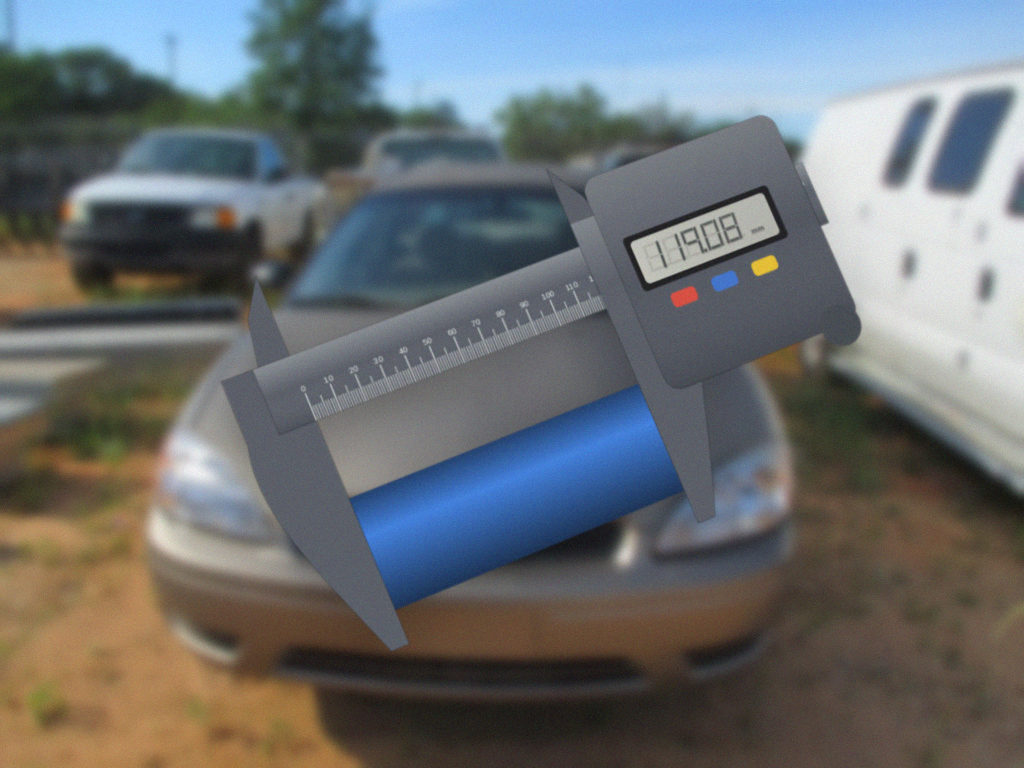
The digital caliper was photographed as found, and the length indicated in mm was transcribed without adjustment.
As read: 119.08 mm
